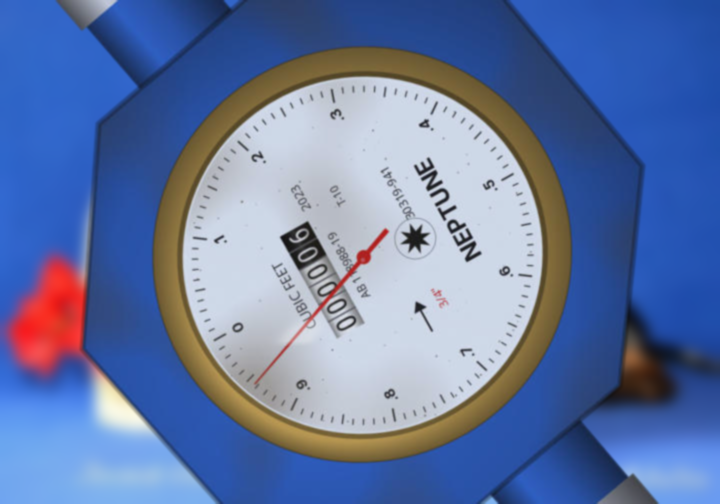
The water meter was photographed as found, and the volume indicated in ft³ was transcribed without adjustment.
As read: 5.94 ft³
